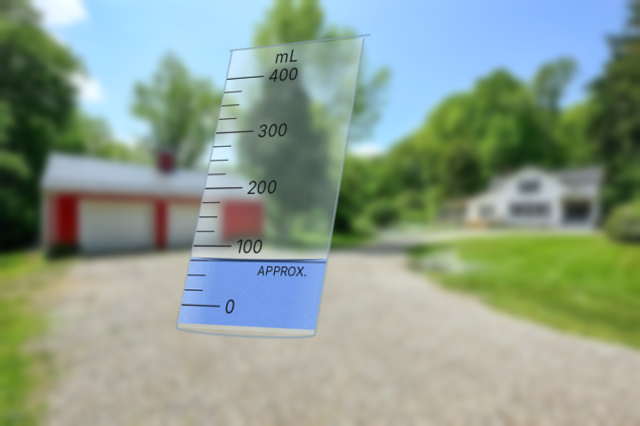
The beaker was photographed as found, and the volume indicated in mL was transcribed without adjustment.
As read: 75 mL
